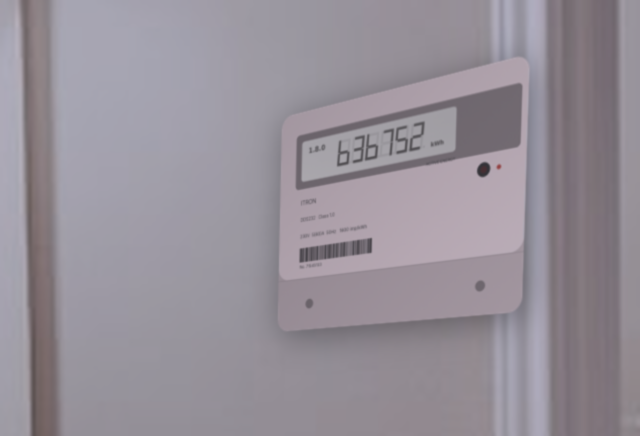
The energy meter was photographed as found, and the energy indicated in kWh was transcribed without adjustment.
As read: 636752 kWh
